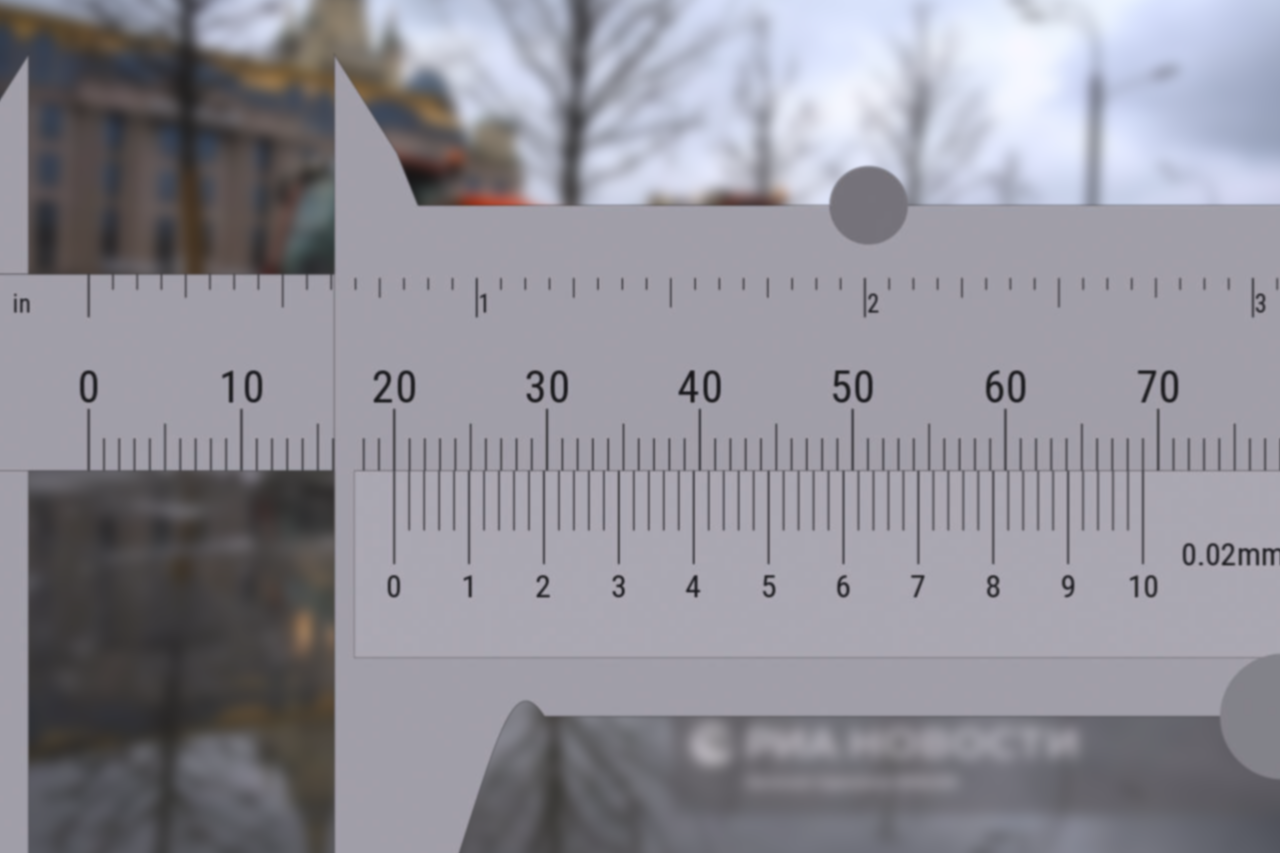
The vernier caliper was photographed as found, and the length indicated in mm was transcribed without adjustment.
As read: 20.0 mm
